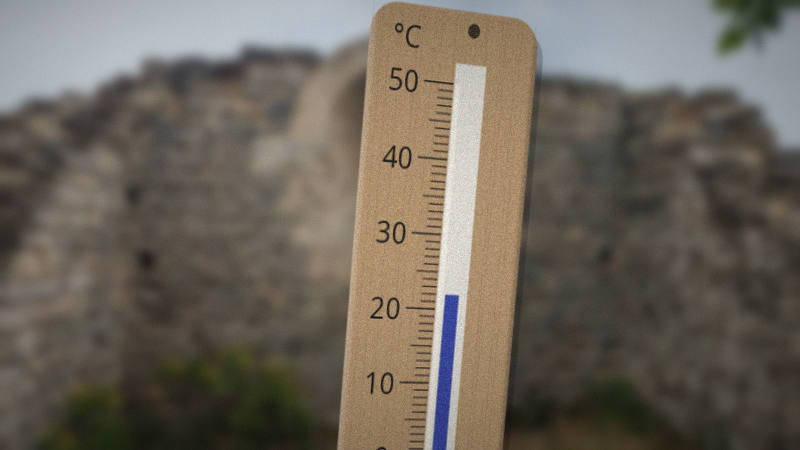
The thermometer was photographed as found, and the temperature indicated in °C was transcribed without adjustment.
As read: 22 °C
